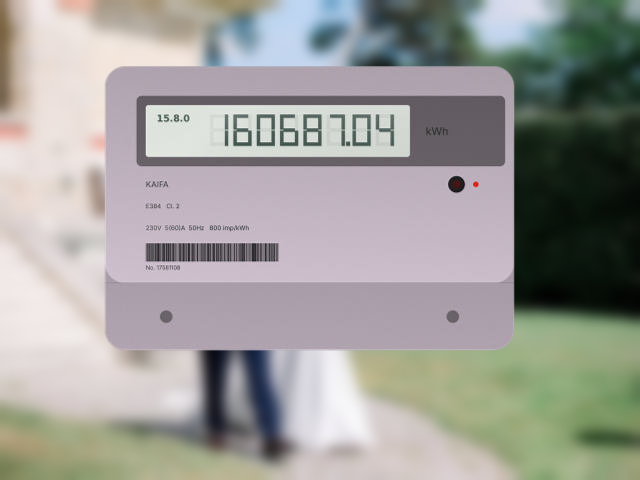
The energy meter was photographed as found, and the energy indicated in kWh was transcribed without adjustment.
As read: 160687.04 kWh
